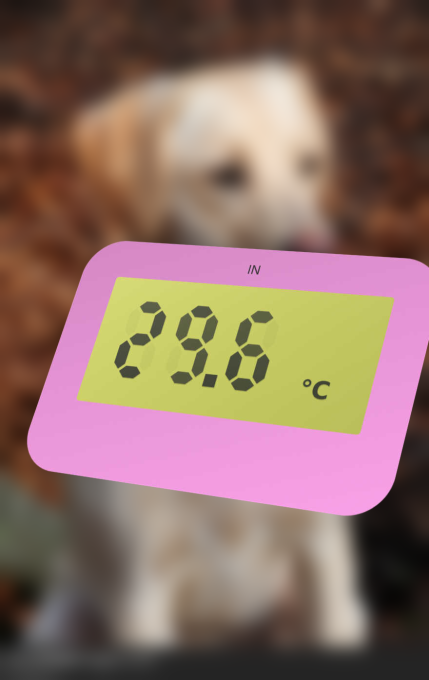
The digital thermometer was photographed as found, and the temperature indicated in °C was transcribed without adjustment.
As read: 29.6 °C
